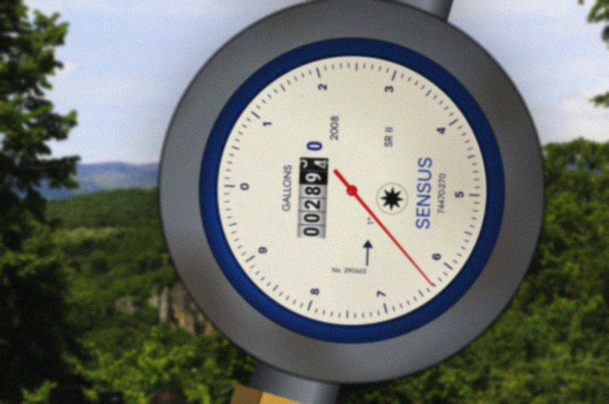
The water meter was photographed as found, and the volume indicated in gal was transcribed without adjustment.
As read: 28936.3 gal
